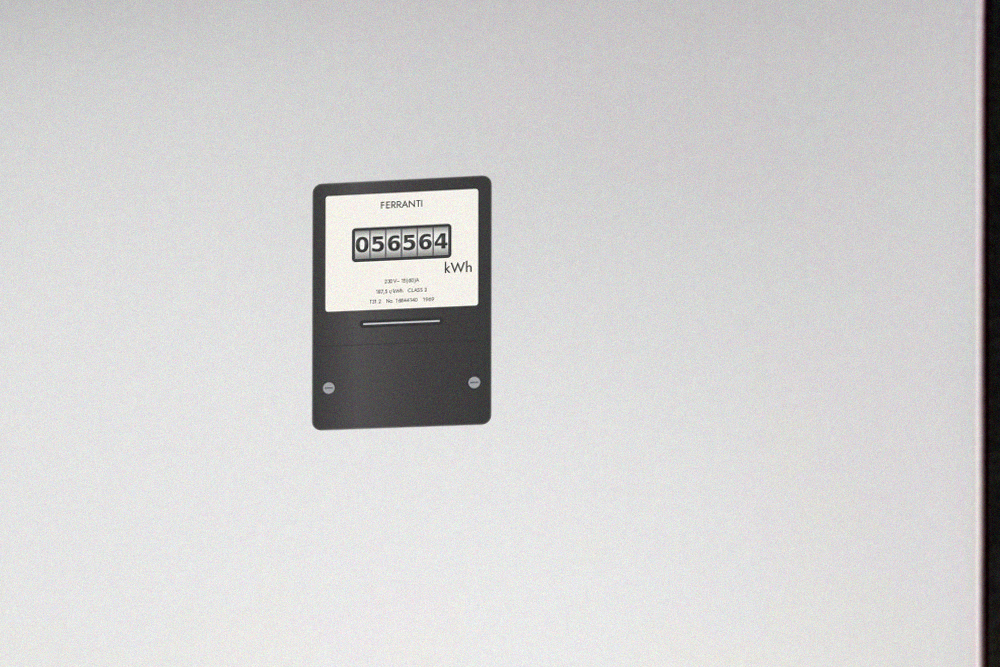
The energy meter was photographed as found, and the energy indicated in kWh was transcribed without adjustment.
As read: 56564 kWh
